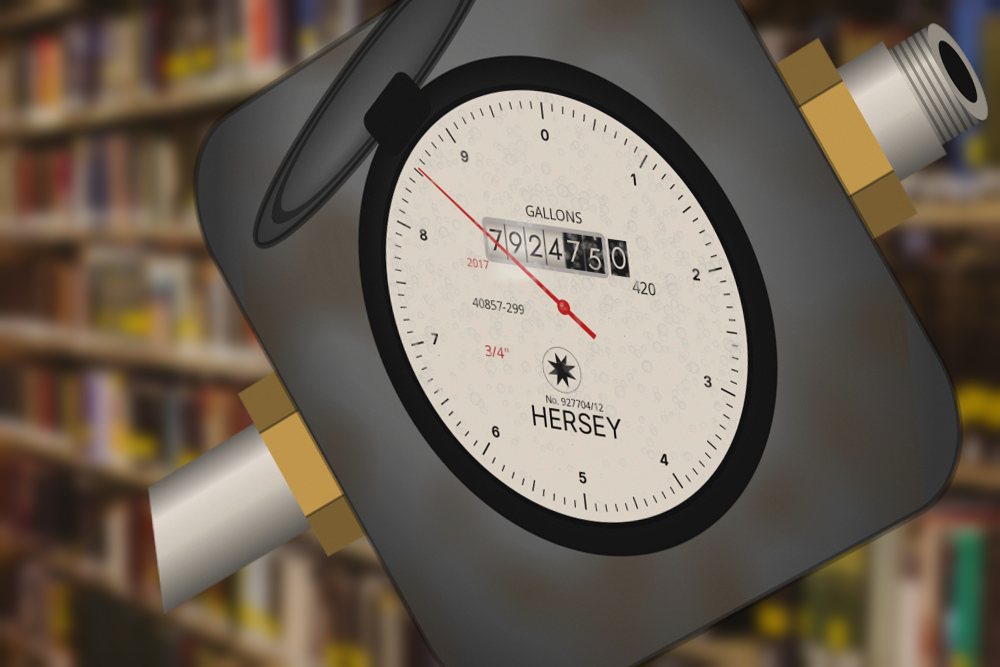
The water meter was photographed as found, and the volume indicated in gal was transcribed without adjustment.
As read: 7924748.5 gal
